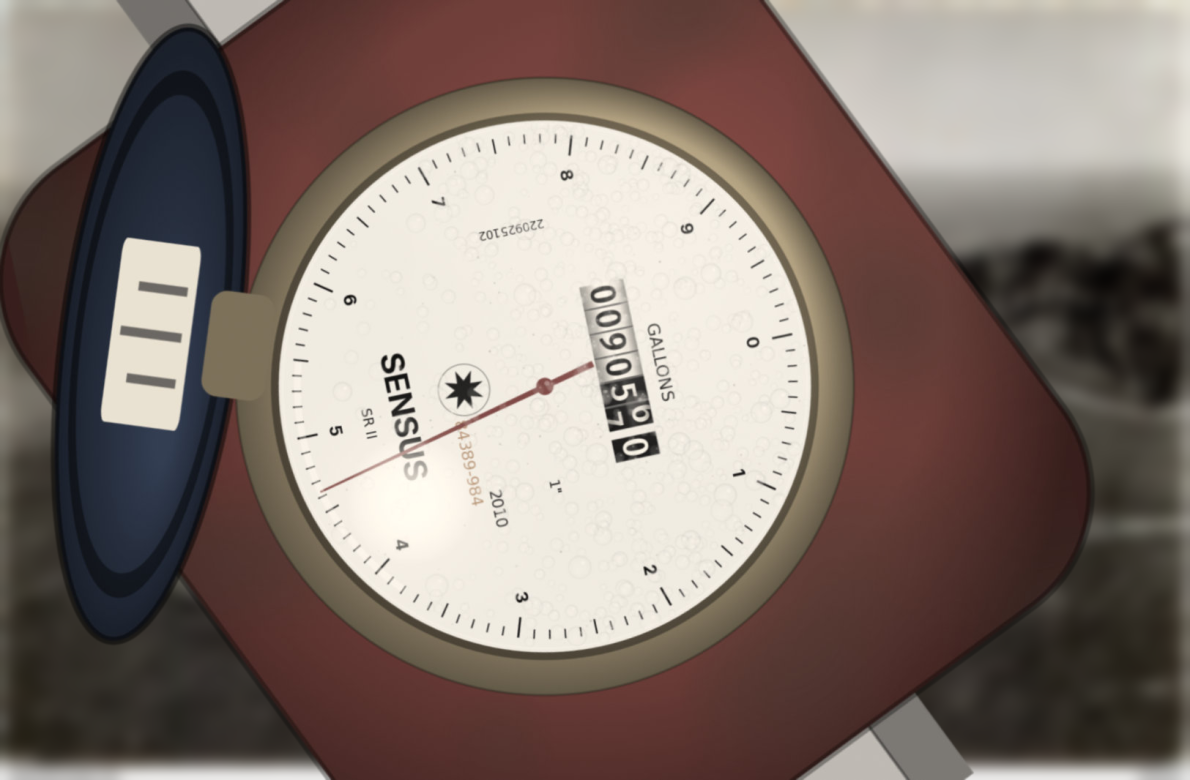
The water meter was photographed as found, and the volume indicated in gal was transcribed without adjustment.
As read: 90564.6 gal
